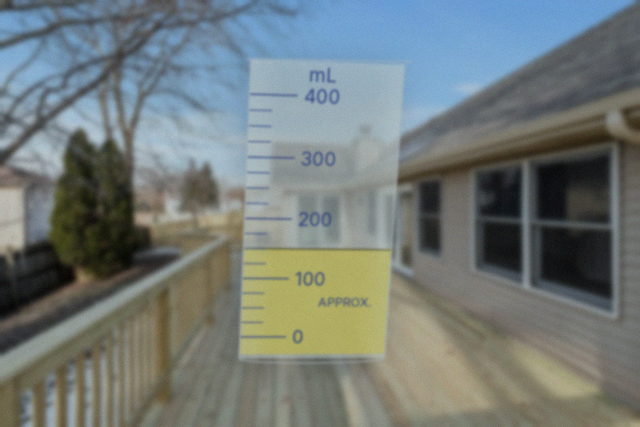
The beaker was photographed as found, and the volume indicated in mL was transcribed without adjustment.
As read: 150 mL
